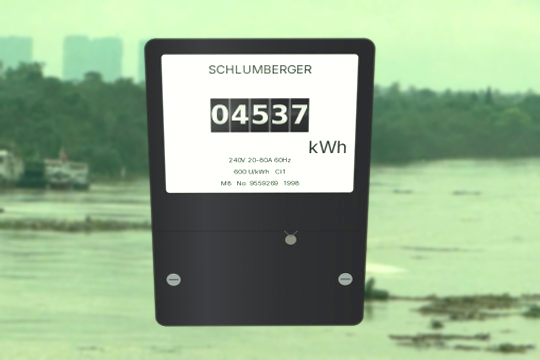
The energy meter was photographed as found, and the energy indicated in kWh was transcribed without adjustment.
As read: 4537 kWh
